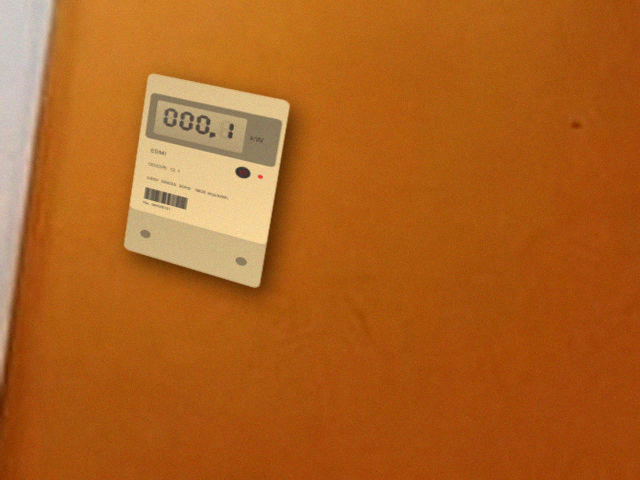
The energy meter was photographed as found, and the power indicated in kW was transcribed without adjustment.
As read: 0.1 kW
